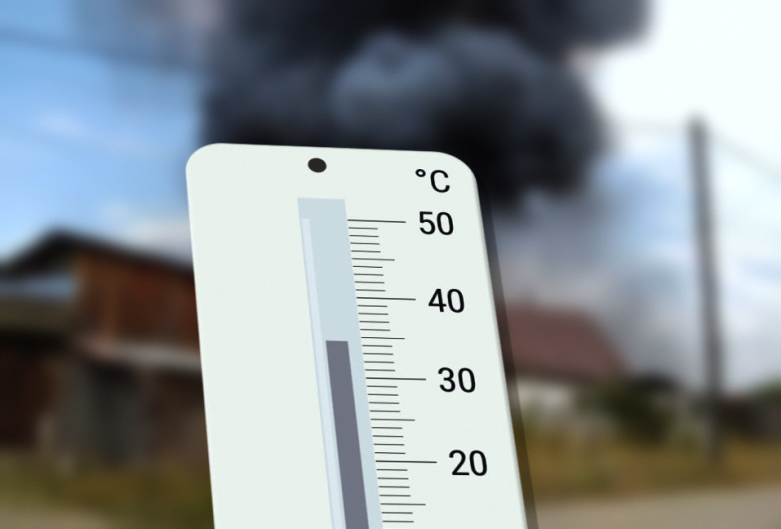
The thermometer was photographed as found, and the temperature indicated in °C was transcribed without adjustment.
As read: 34.5 °C
